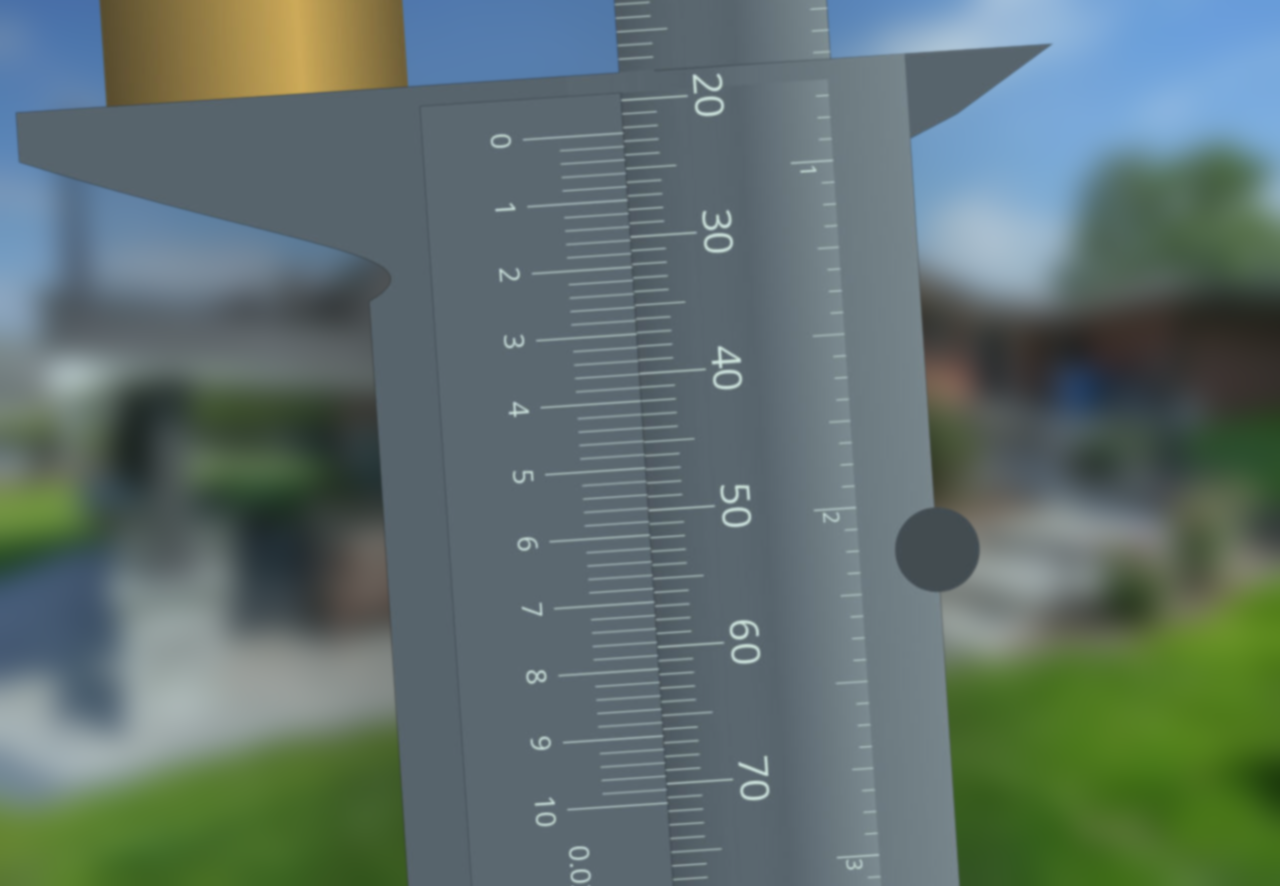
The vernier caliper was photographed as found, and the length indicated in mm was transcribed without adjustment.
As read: 22.4 mm
